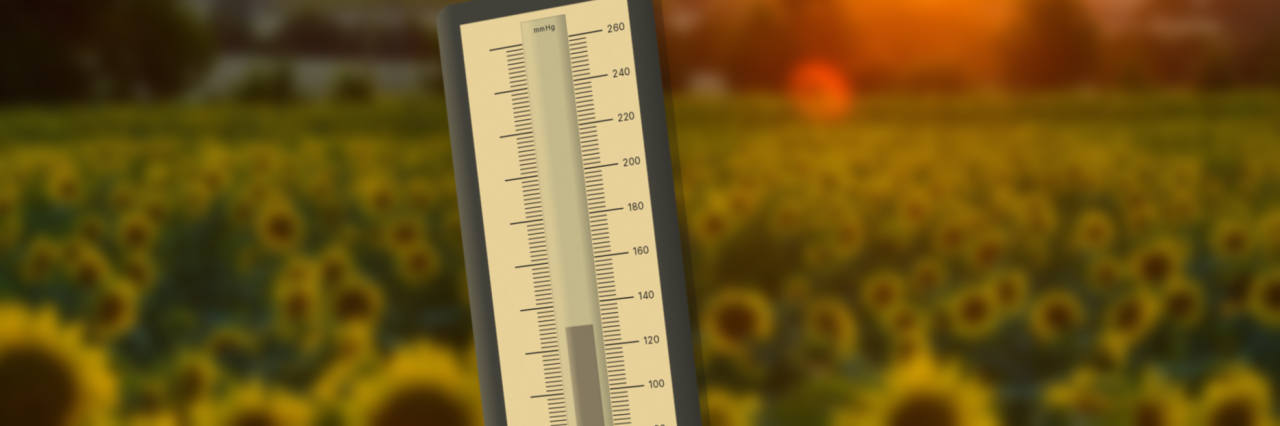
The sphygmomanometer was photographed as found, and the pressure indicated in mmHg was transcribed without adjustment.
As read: 130 mmHg
